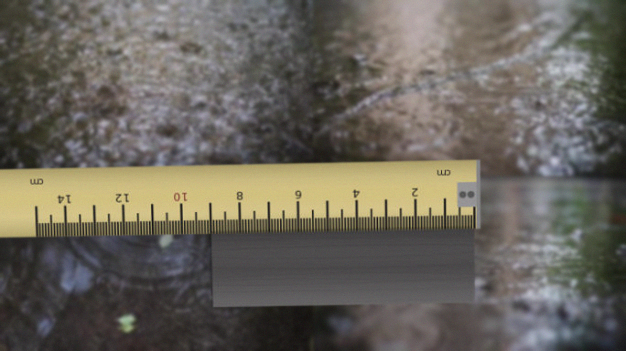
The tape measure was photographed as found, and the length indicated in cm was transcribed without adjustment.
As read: 9 cm
